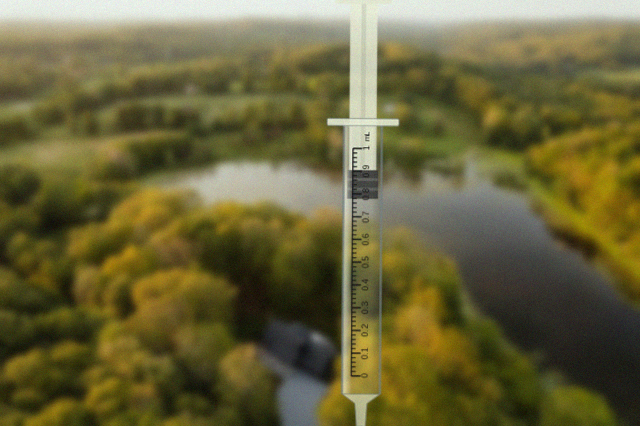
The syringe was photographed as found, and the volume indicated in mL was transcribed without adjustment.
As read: 0.78 mL
